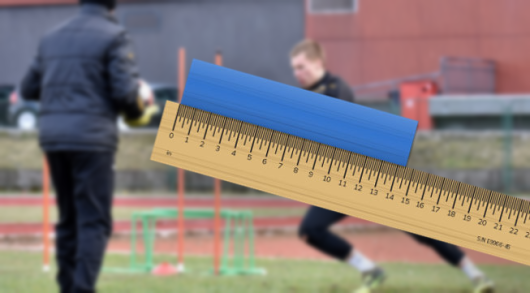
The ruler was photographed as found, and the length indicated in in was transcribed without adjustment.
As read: 14.5 in
